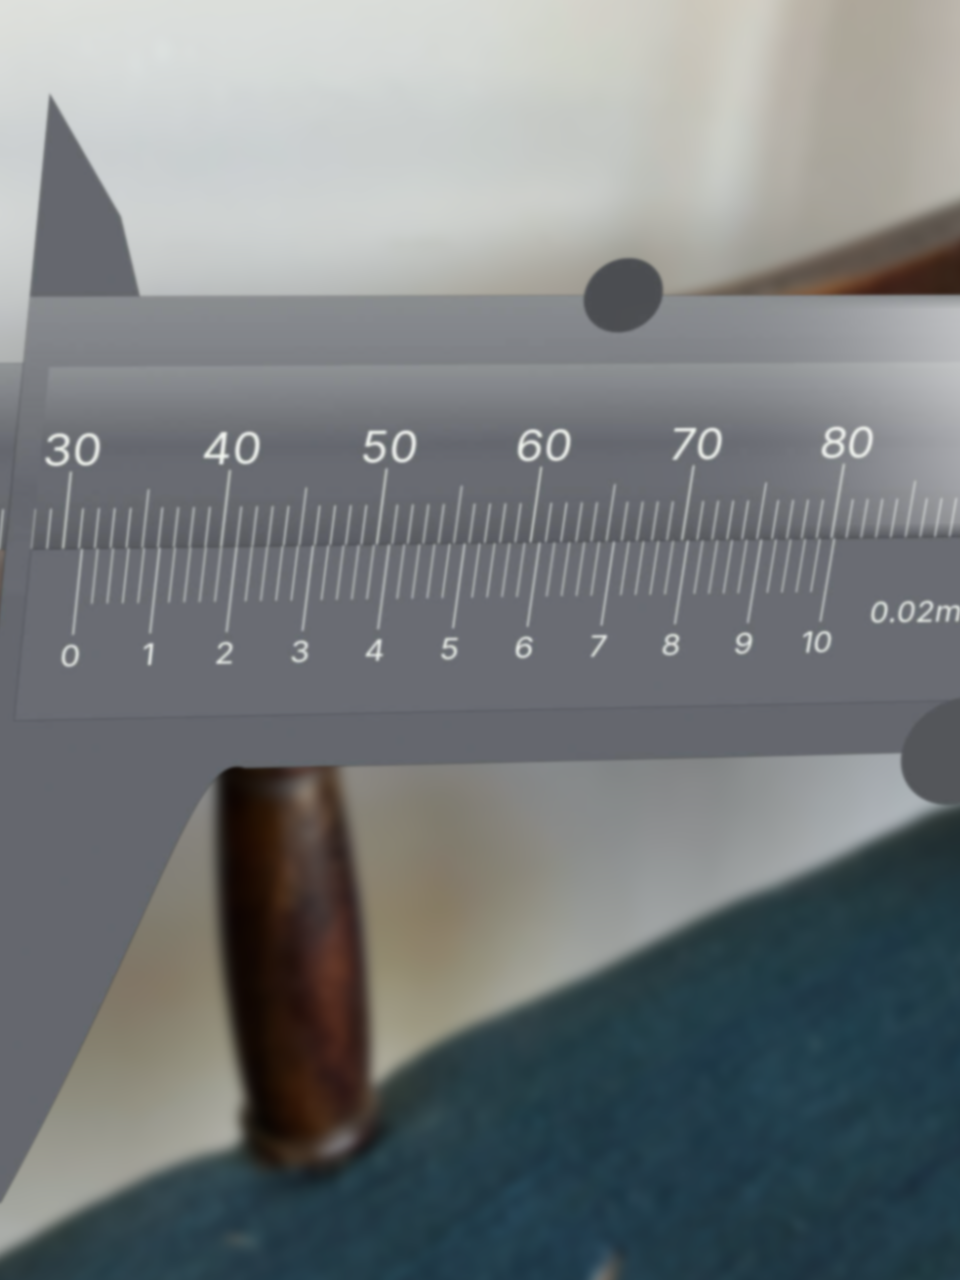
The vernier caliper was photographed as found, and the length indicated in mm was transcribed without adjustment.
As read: 31.2 mm
